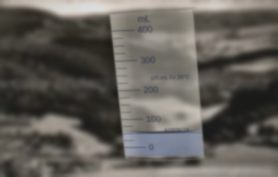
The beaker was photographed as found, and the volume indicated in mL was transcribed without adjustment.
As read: 50 mL
